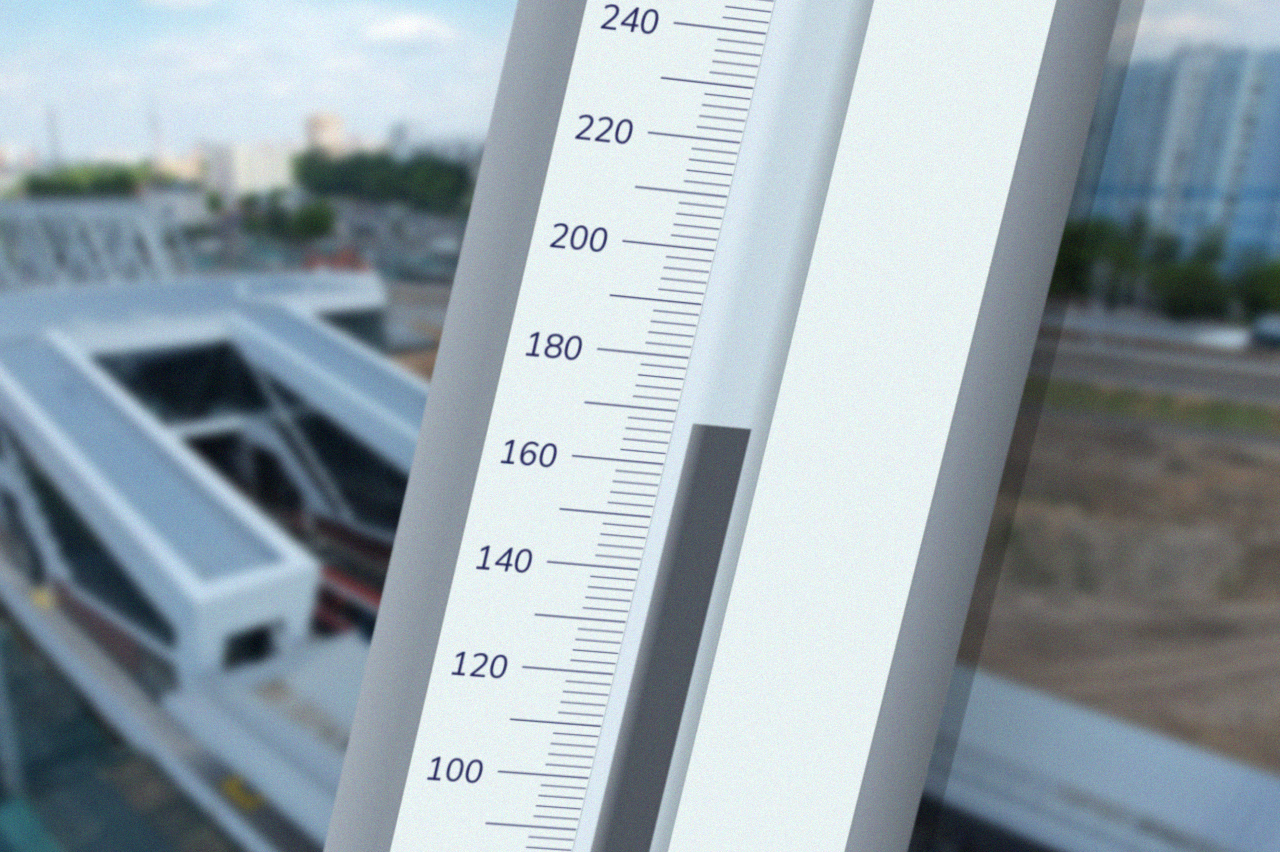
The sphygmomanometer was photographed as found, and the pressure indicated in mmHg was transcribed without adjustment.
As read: 168 mmHg
